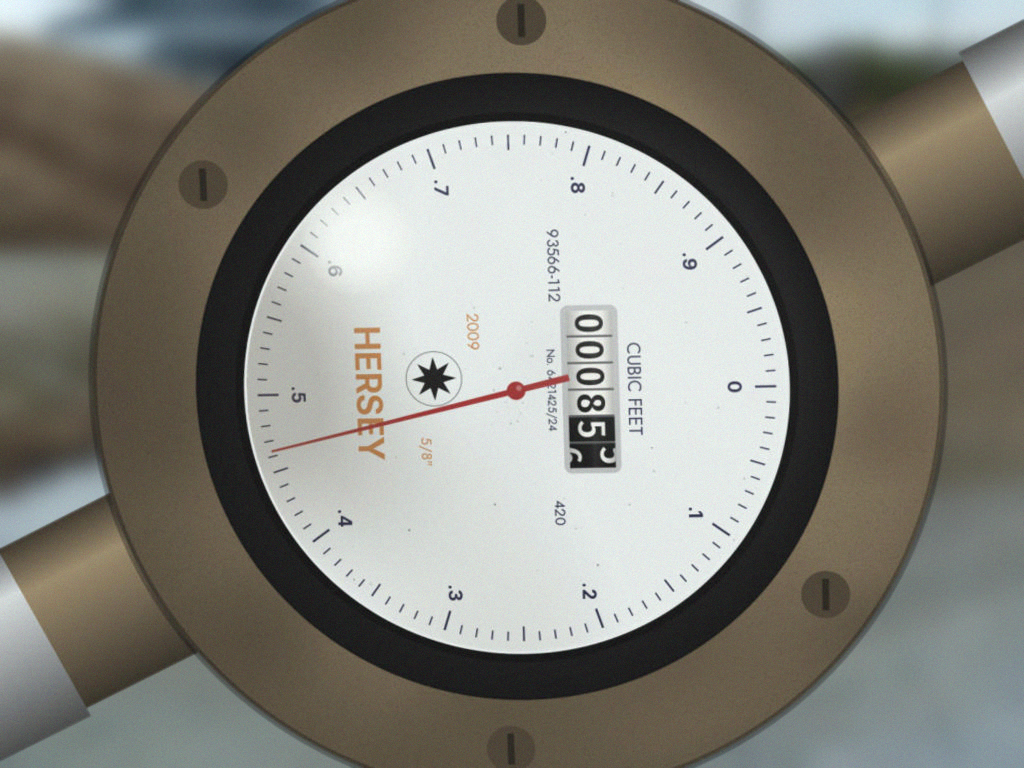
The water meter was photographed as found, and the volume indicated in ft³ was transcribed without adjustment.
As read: 855.46 ft³
